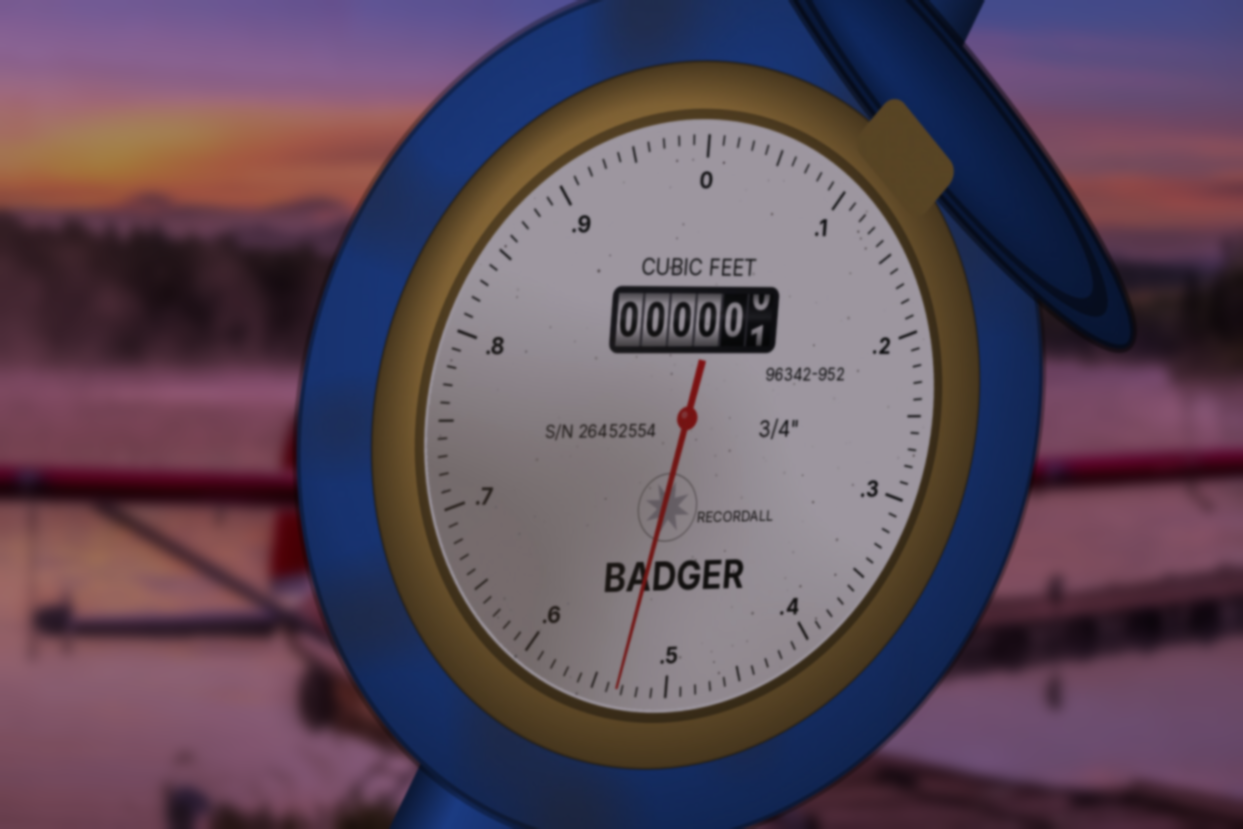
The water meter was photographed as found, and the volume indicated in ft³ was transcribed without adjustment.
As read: 0.53 ft³
